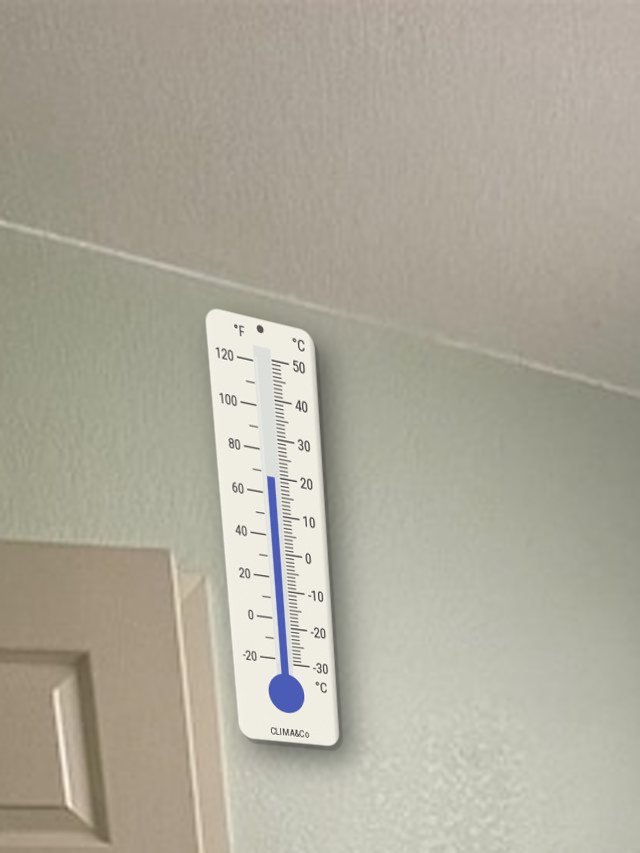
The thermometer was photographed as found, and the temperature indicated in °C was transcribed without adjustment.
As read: 20 °C
